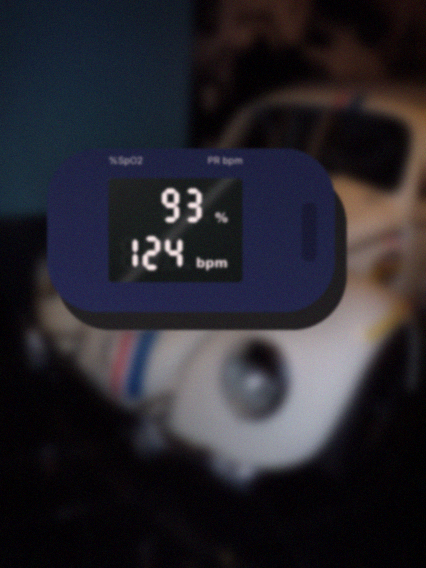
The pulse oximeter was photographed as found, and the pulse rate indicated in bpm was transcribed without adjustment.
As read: 124 bpm
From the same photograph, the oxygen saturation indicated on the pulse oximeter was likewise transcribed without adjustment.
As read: 93 %
